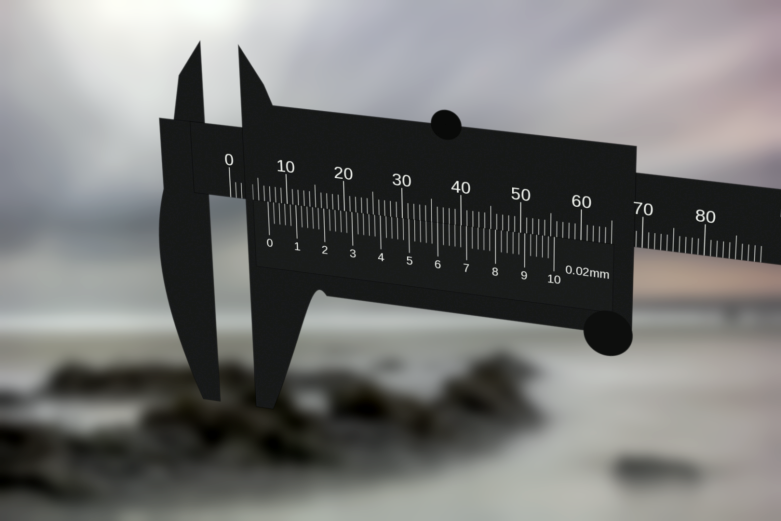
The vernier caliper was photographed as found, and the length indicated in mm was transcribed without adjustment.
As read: 6.6 mm
